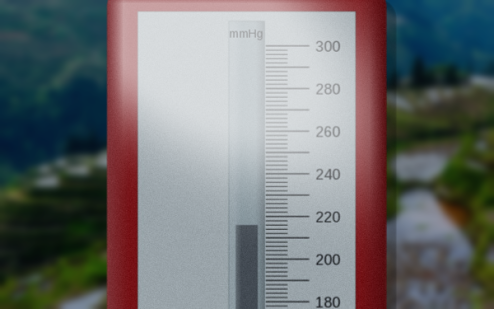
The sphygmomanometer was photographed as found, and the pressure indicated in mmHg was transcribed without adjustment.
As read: 216 mmHg
